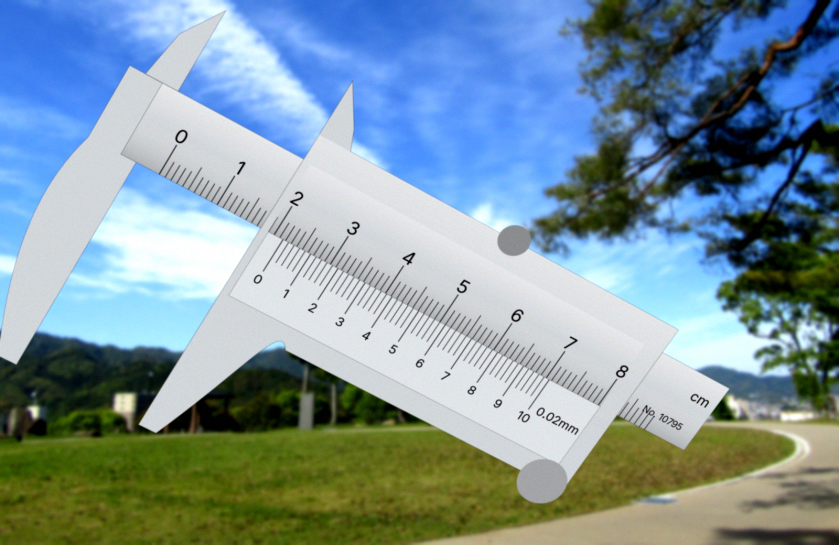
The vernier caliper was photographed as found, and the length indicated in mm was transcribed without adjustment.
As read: 21.6 mm
